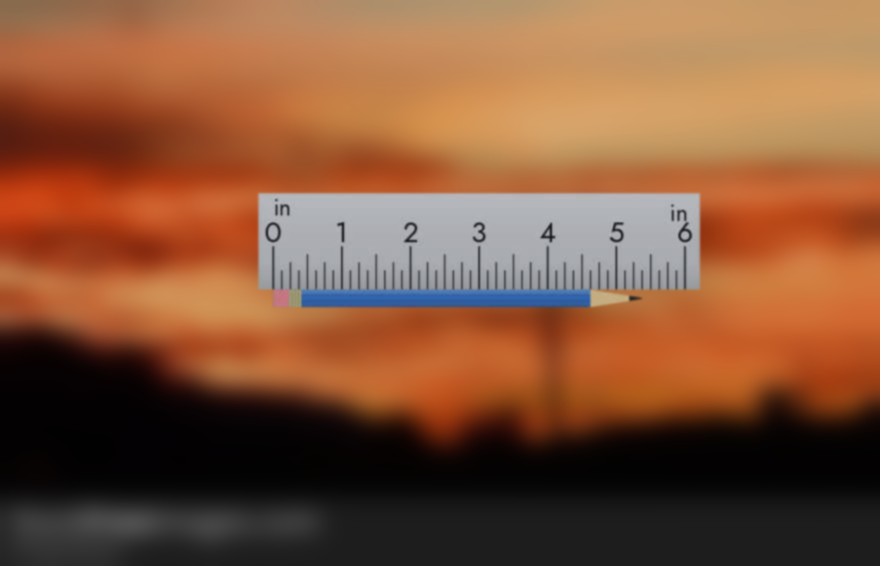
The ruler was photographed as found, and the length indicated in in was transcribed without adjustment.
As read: 5.375 in
